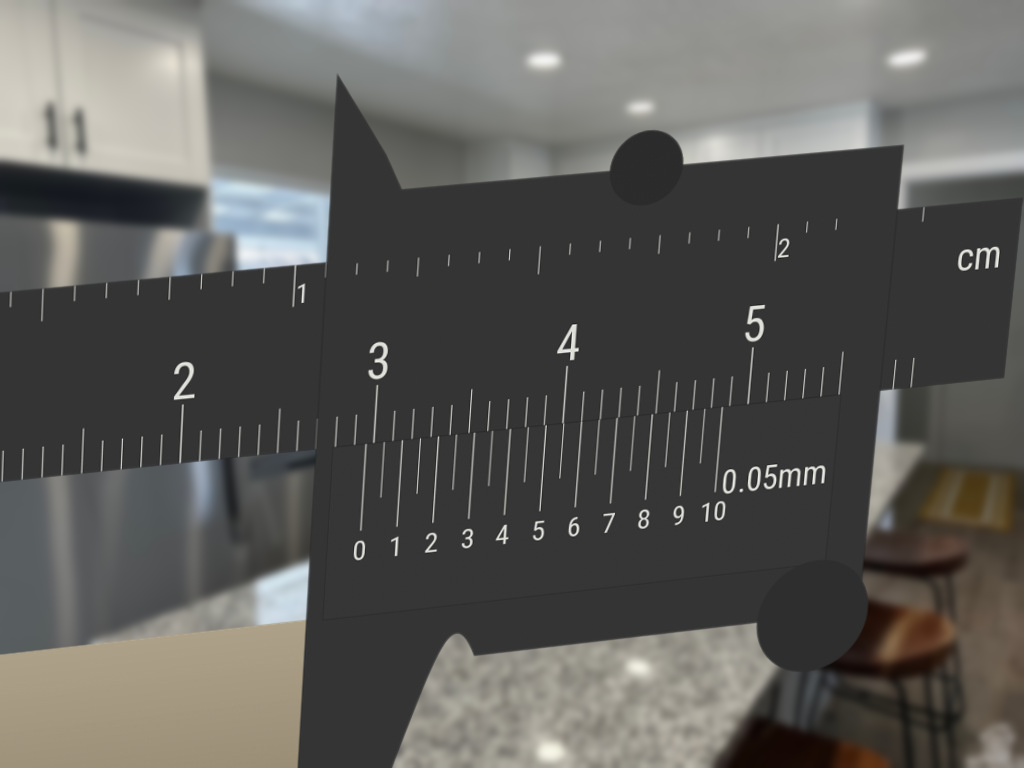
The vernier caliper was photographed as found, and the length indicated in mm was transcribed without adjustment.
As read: 29.6 mm
